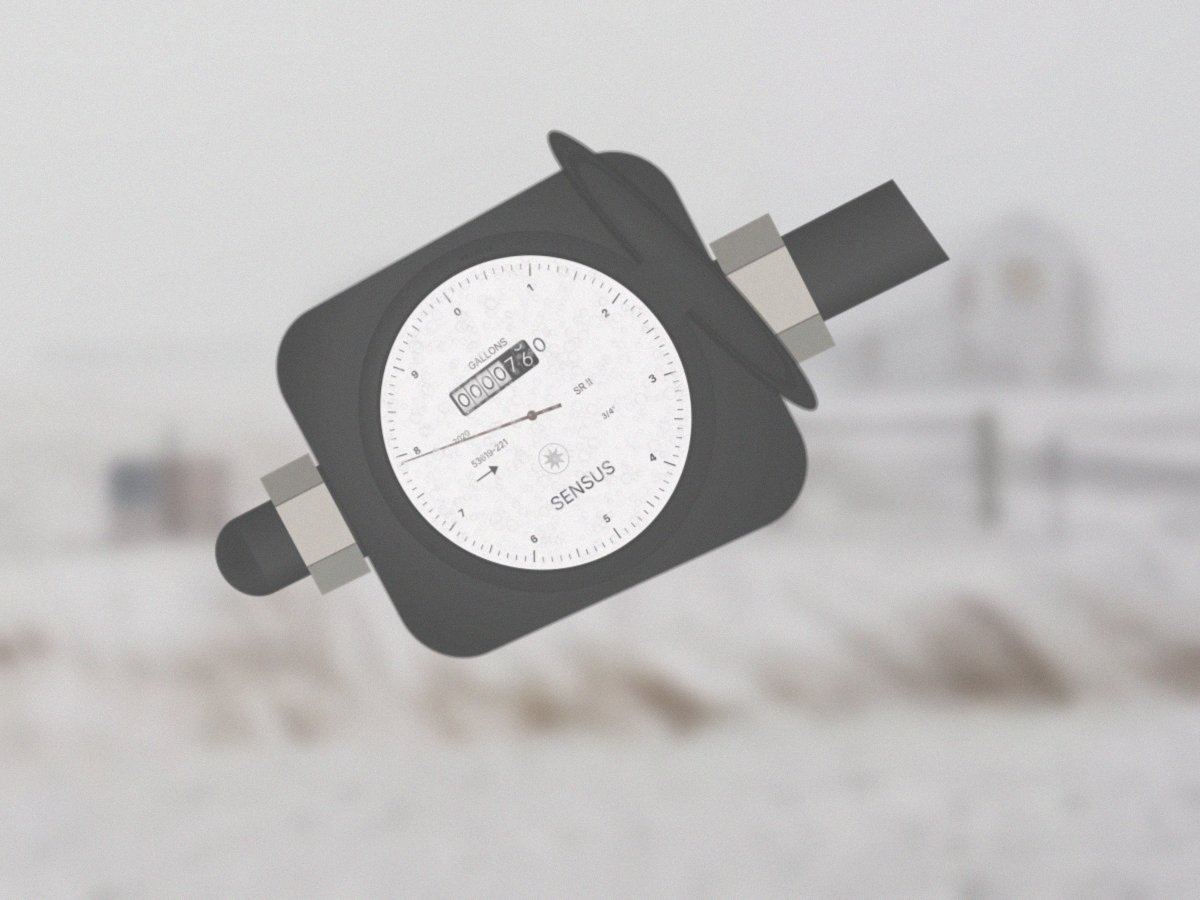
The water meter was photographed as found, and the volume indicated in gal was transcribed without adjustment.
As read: 757.9 gal
